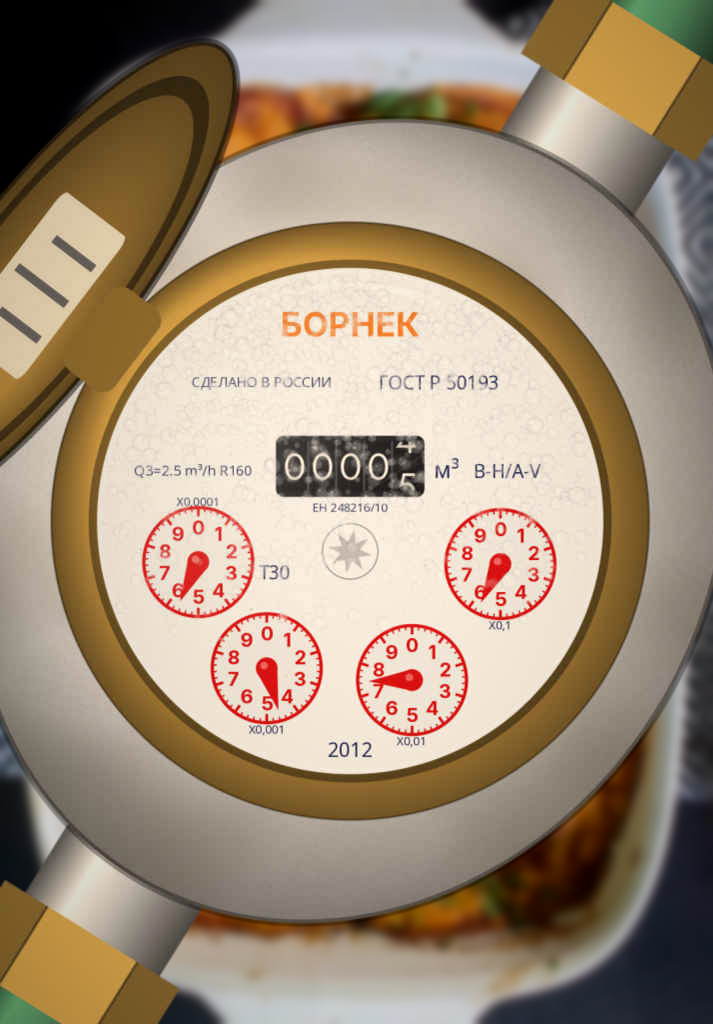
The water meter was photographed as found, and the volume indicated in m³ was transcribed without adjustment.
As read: 4.5745 m³
